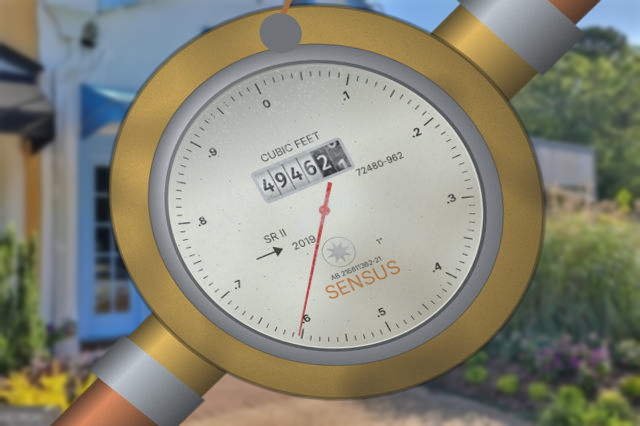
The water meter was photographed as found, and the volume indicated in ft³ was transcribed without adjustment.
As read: 494620.60 ft³
